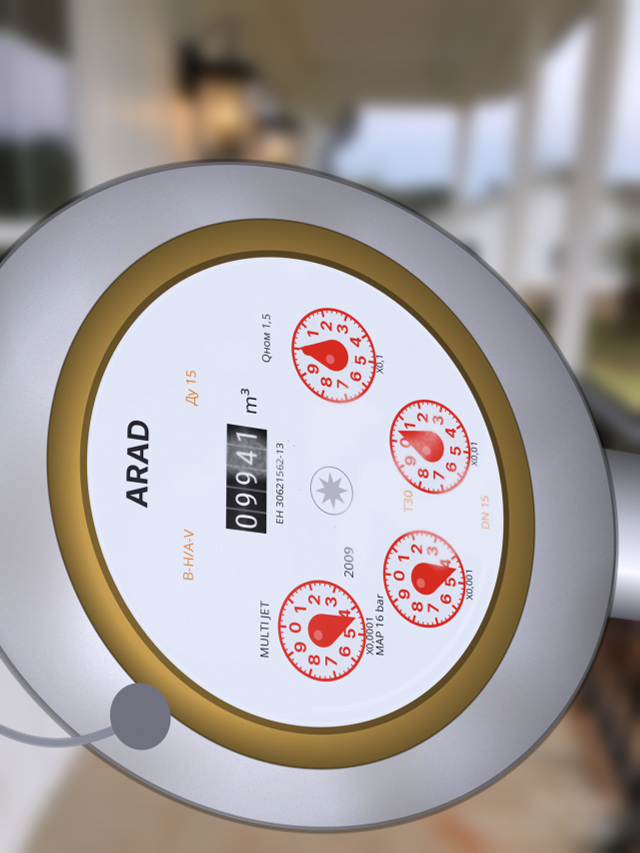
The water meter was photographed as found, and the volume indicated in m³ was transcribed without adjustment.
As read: 9941.0044 m³
